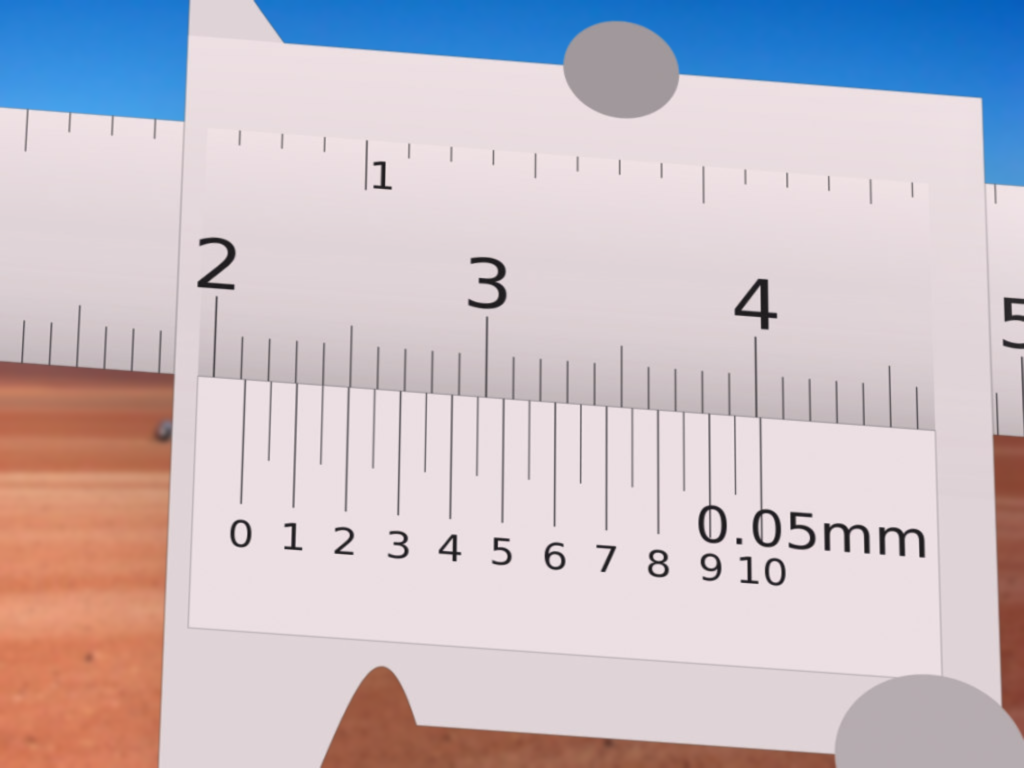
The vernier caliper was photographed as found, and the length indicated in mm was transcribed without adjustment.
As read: 21.15 mm
